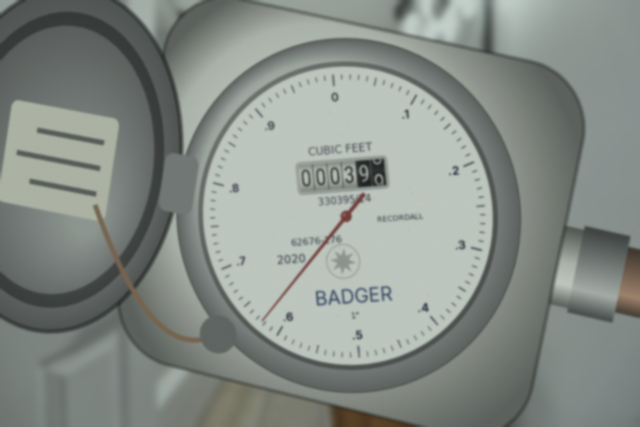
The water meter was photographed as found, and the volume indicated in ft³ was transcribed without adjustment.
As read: 398.62 ft³
